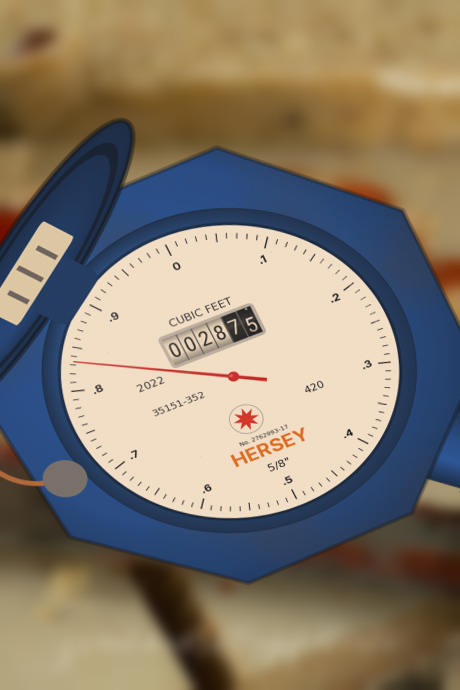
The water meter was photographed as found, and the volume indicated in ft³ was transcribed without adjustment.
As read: 2874.83 ft³
